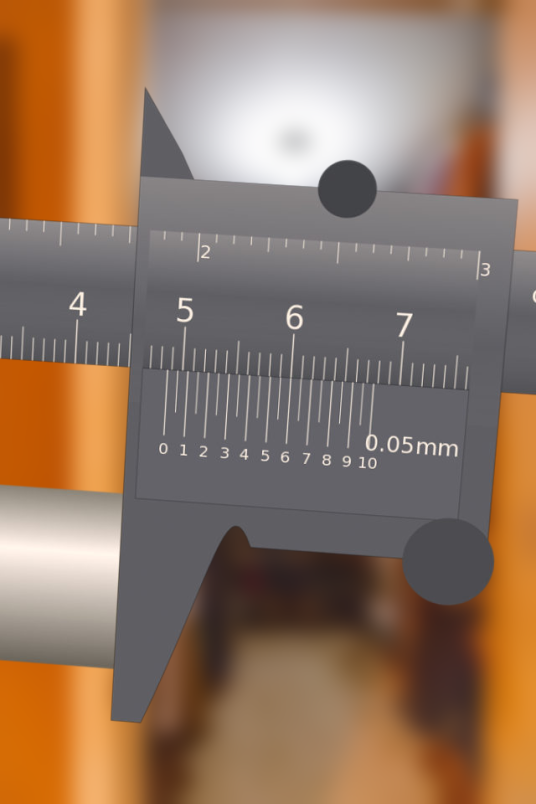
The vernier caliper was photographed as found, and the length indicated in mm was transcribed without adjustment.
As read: 48.6 mm
